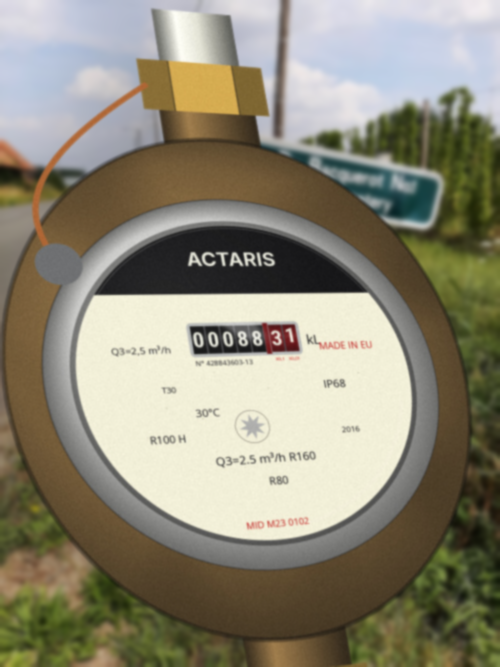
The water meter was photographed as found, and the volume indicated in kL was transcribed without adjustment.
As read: 88.31 kL
